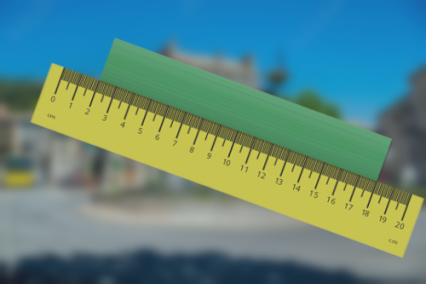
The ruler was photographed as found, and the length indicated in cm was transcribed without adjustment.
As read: 16 cm
